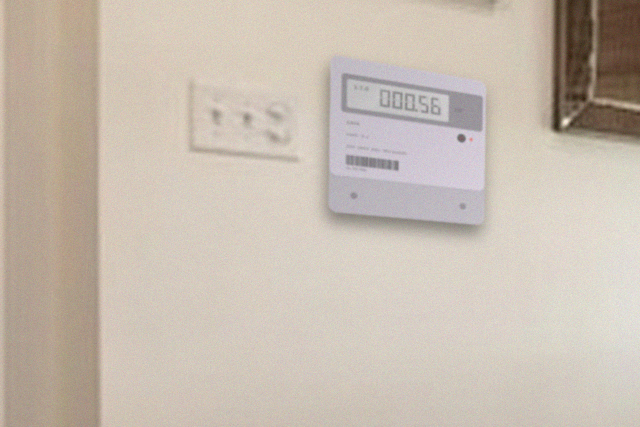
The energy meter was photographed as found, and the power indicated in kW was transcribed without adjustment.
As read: 0.56 kW
